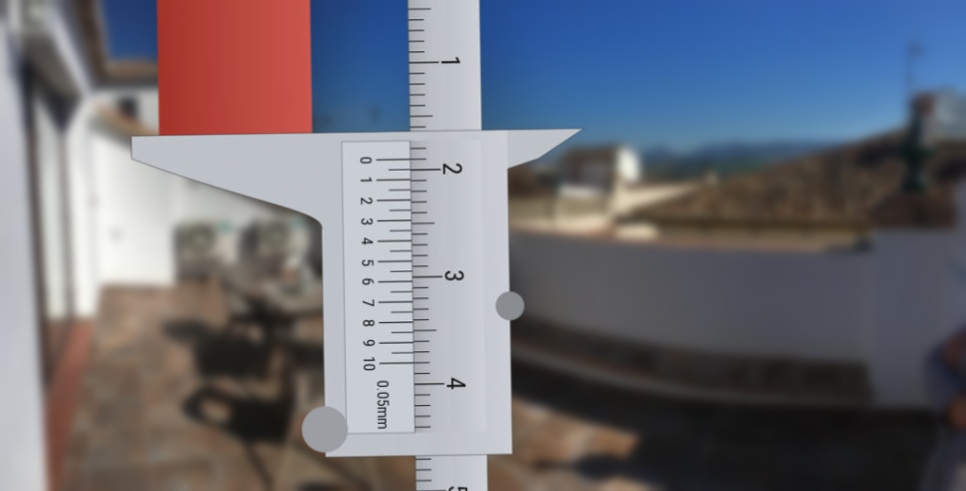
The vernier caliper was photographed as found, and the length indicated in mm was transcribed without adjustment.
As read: 19.0 mm
